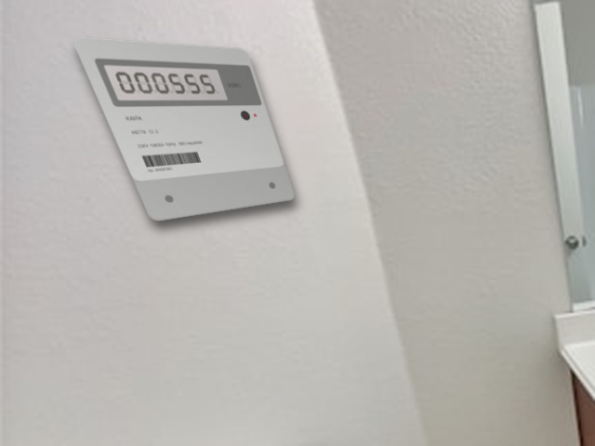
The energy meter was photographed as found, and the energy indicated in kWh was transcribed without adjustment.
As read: 555 kWh
